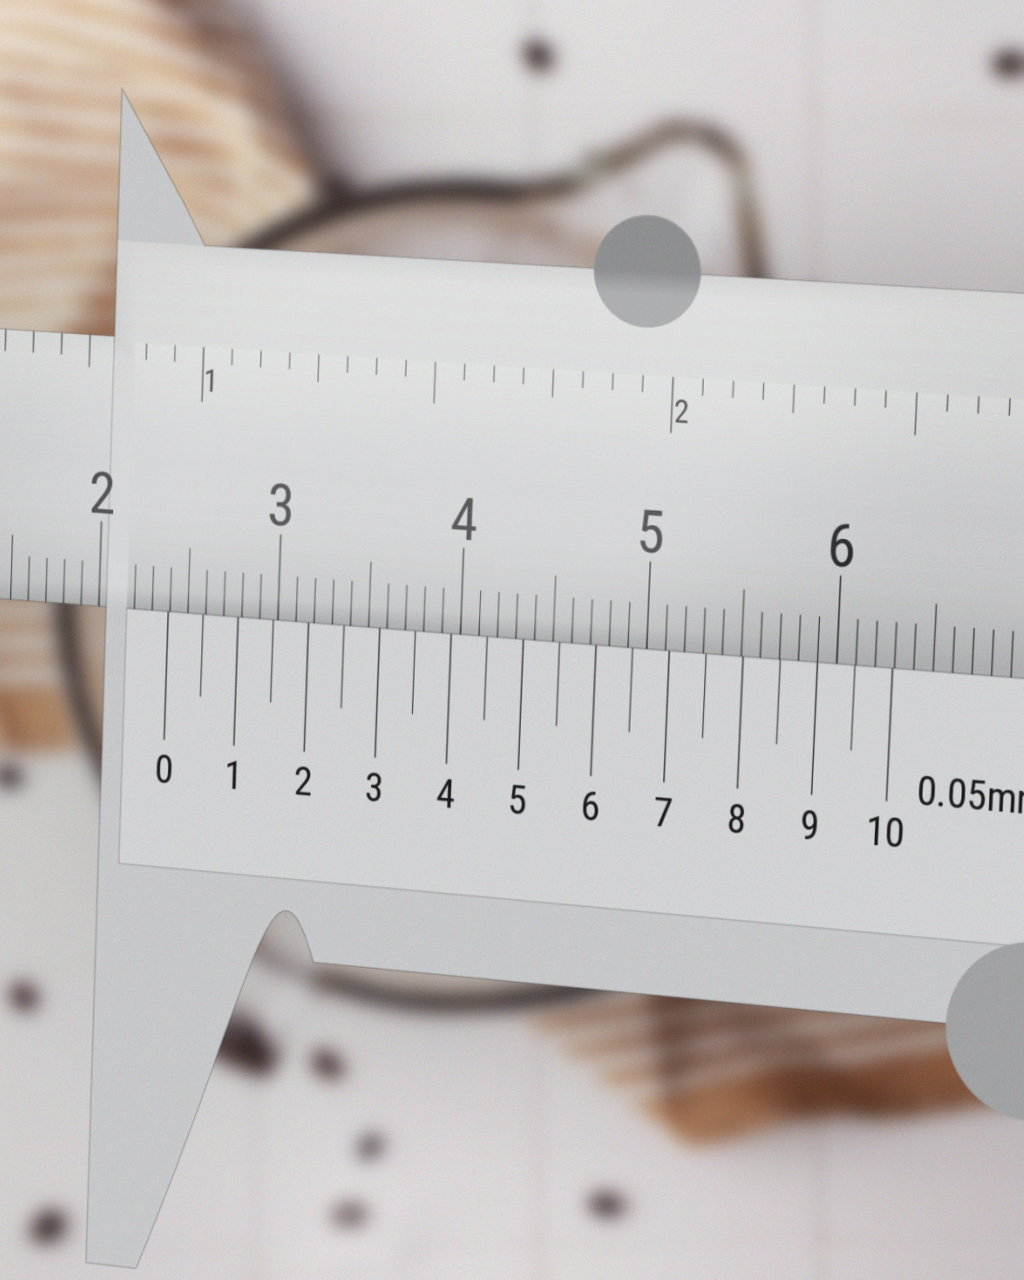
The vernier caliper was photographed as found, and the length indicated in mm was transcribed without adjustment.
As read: 23.9 mm
